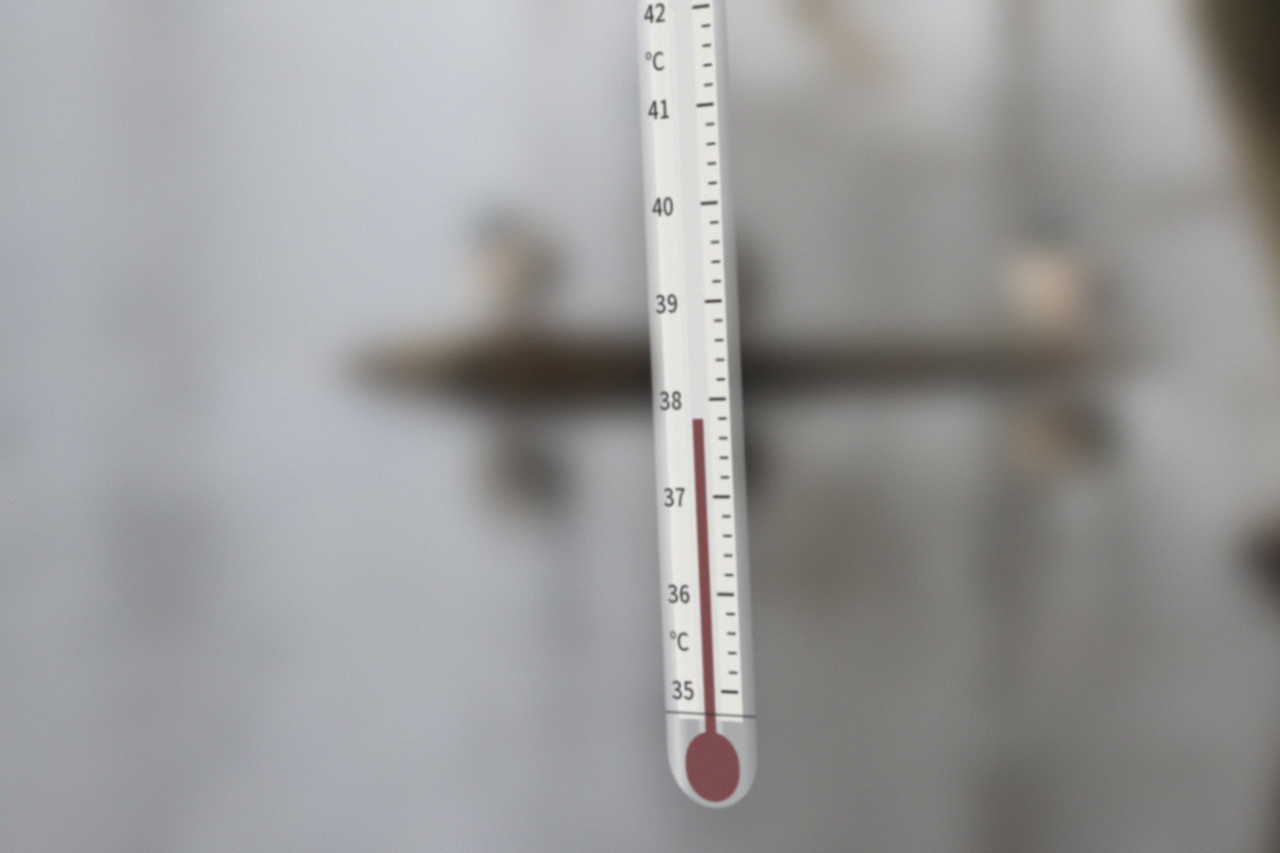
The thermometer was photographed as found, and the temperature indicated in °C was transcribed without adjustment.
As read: 37.8 °C
